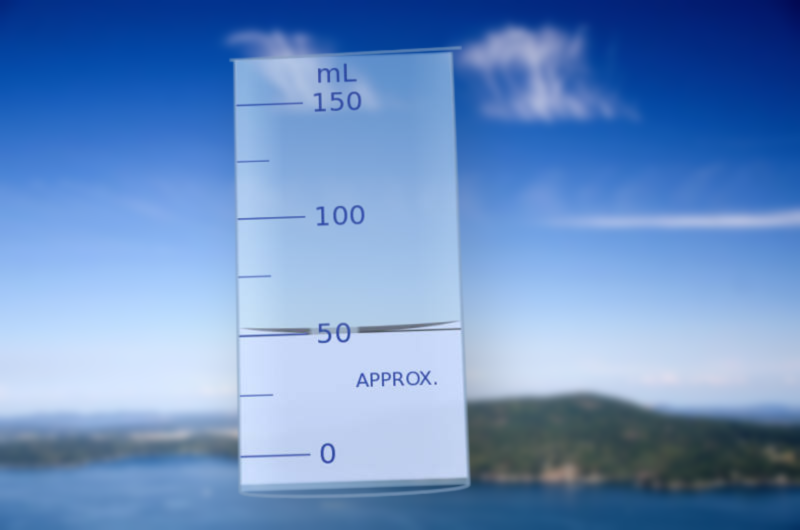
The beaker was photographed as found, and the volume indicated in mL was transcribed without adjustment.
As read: 50 mL
